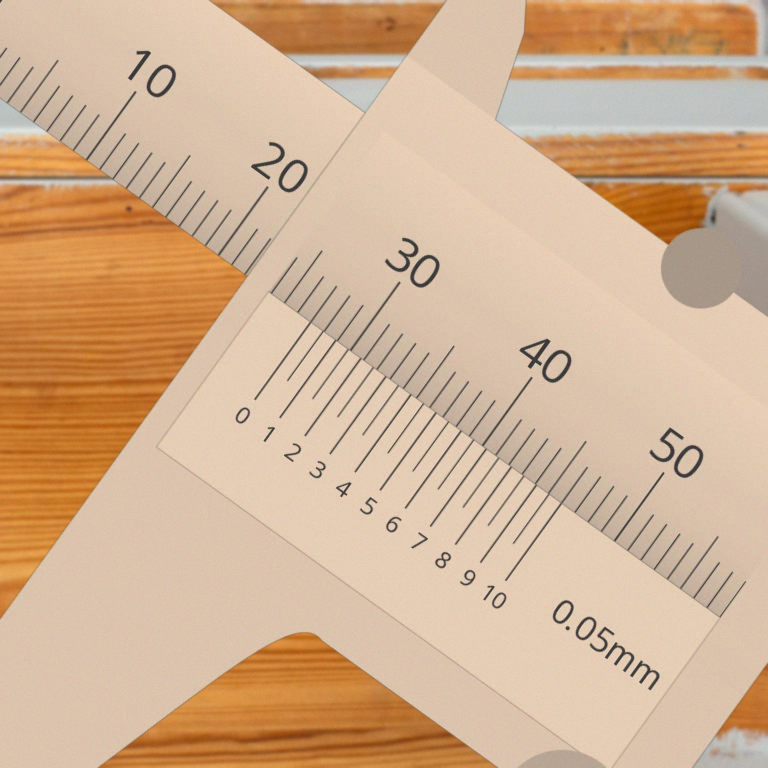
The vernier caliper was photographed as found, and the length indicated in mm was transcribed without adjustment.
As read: 27.0 mm
